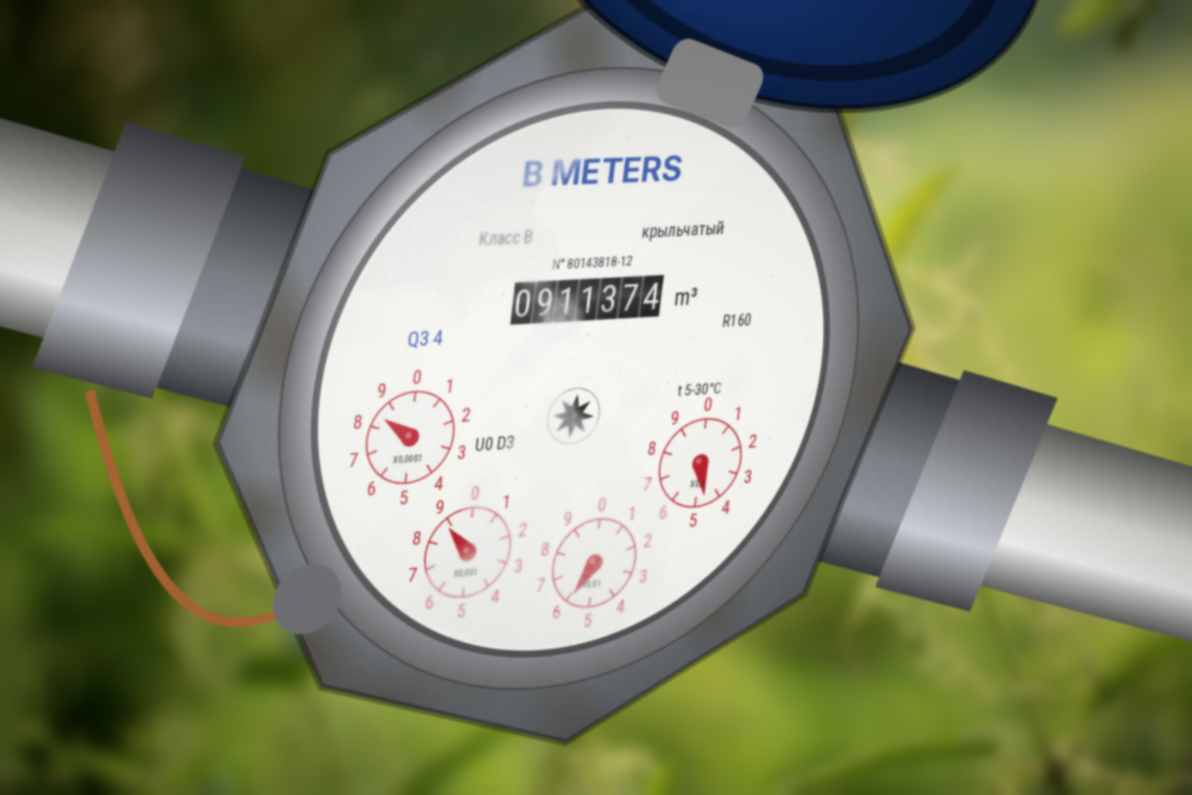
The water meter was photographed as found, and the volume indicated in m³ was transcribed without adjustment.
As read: 911374.4588 m³
